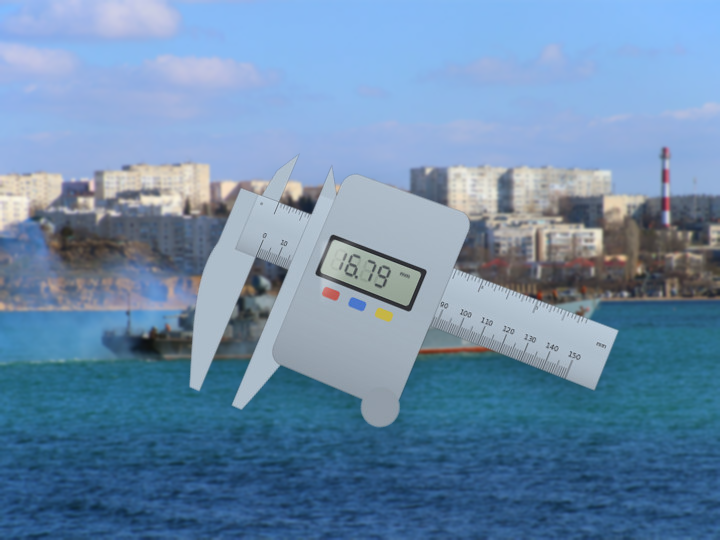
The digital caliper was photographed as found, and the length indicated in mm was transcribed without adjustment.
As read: 16.79 mm
